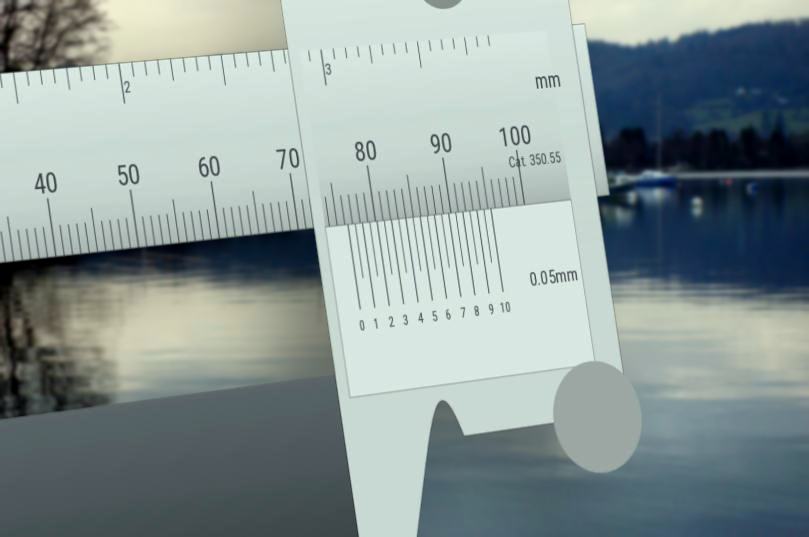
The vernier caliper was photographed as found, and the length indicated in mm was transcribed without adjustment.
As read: 76.4 mm
